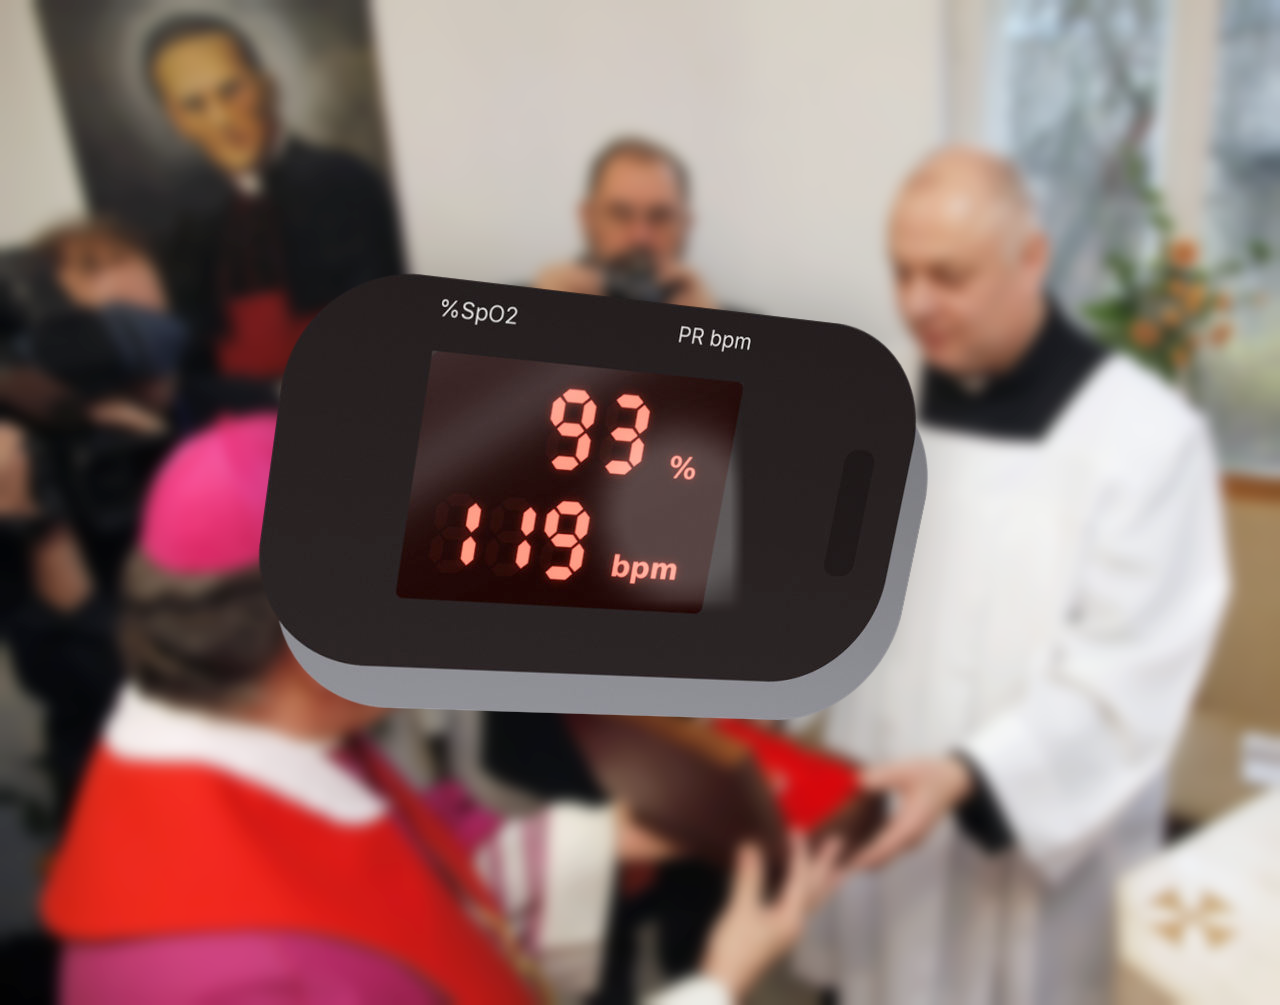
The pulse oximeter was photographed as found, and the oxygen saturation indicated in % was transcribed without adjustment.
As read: 93 %
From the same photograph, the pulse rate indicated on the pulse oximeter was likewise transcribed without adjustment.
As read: 119 bpm
